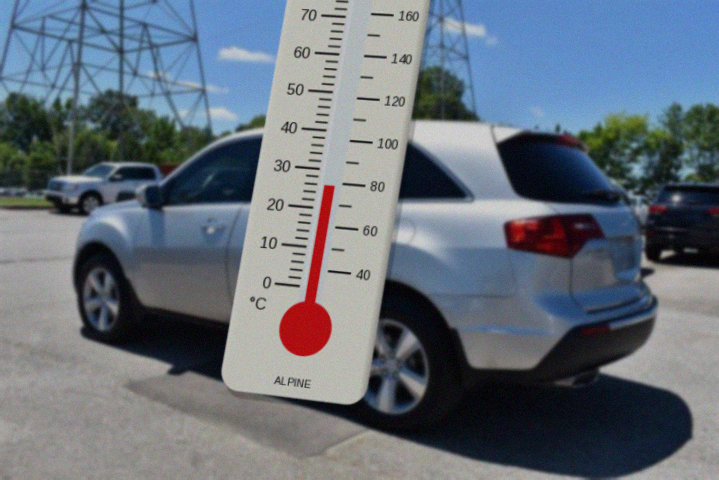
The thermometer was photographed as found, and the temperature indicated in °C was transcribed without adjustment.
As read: 26 °C
